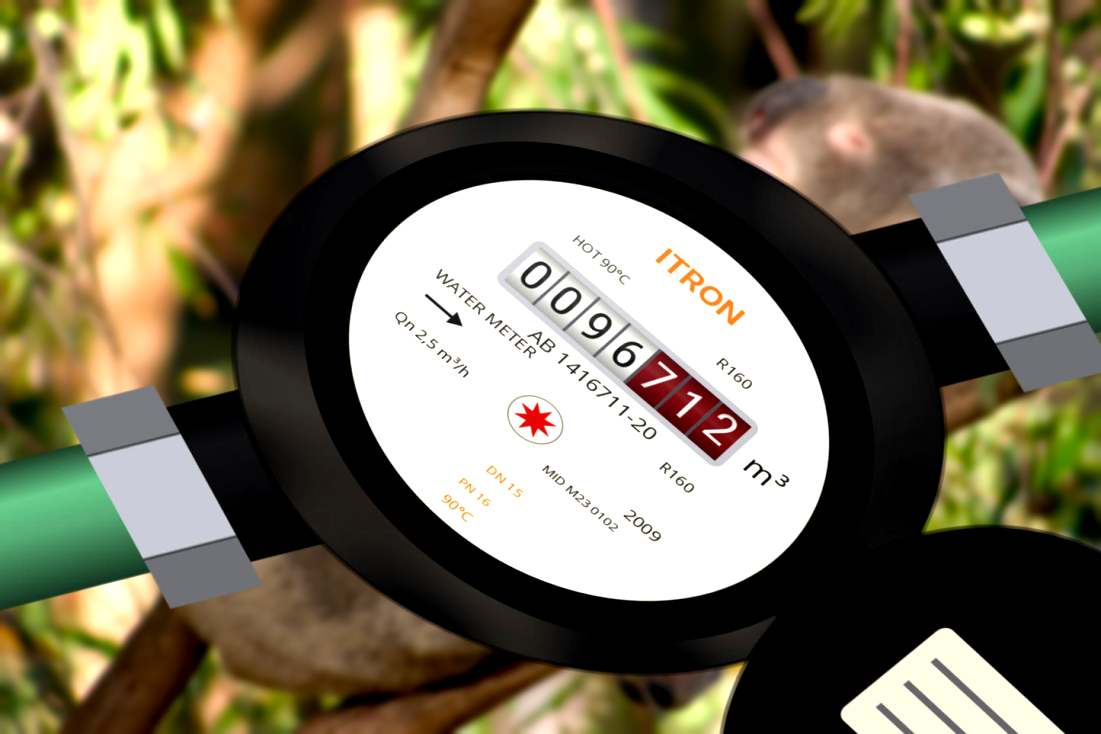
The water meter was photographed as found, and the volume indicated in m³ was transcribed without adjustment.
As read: 96.712 m³
